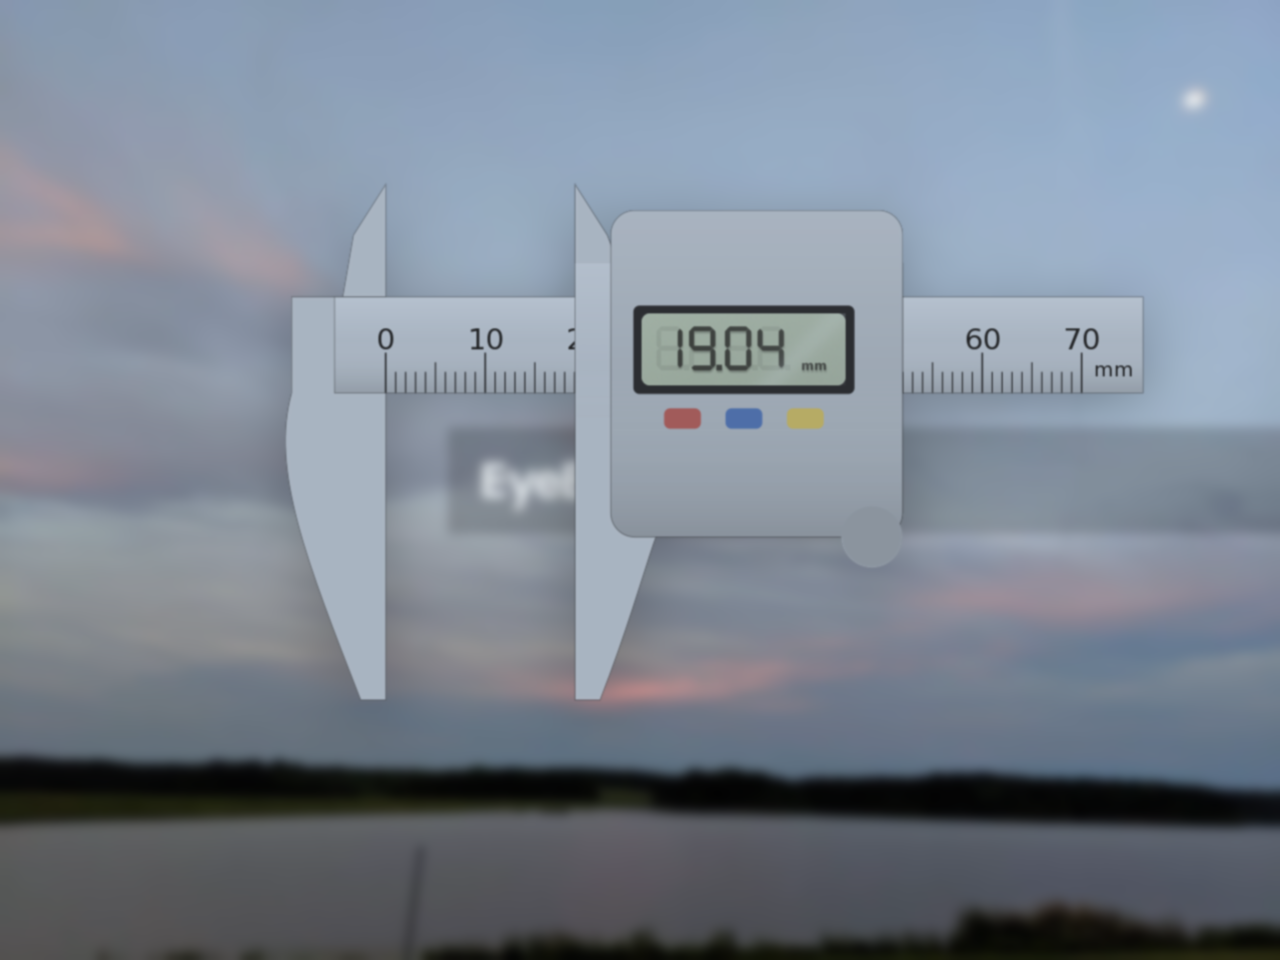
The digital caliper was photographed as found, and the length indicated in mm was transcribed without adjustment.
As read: 19.04 mm
